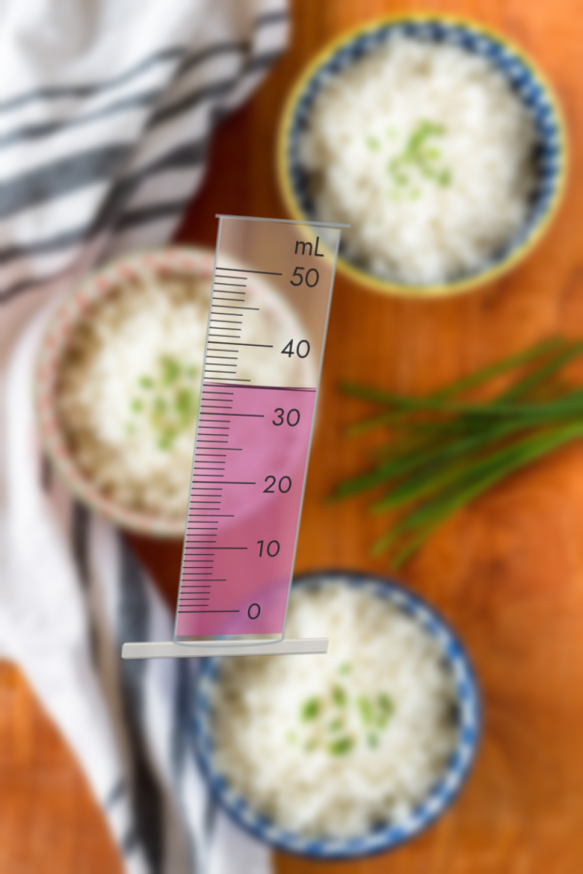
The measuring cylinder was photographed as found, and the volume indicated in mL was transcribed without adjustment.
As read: 34 mL
